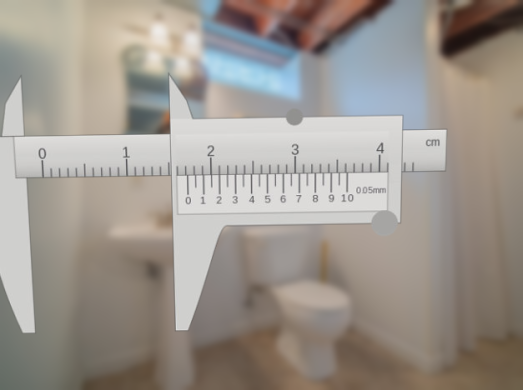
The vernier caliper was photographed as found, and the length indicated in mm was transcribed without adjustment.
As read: 17.2 mm
